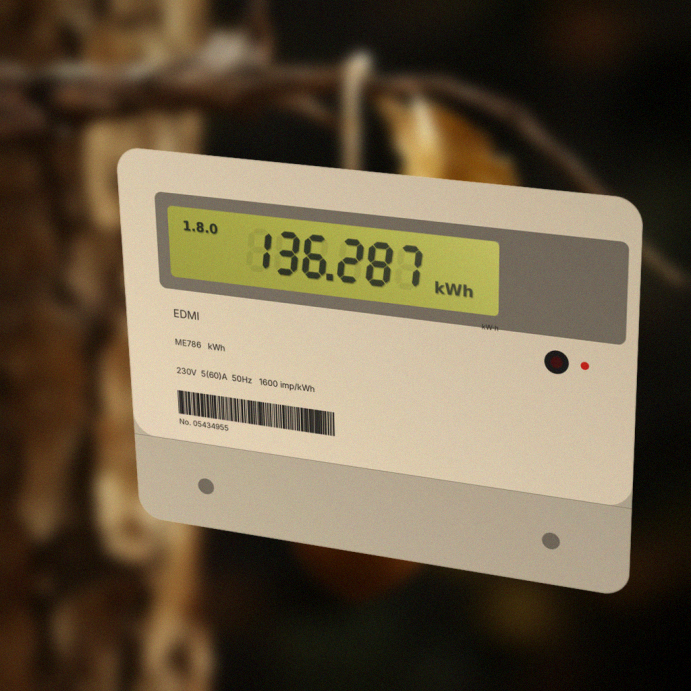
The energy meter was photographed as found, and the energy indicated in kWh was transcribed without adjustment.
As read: 136.287 kWh
